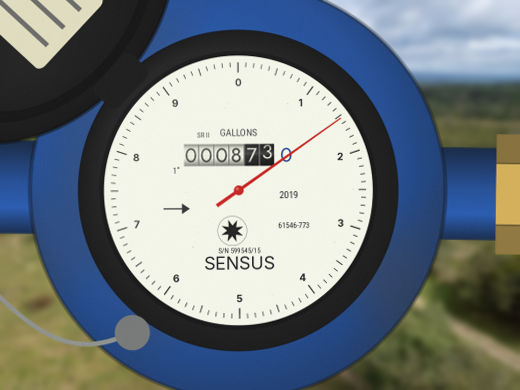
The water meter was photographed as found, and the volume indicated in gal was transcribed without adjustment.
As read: 8731.5 gal
